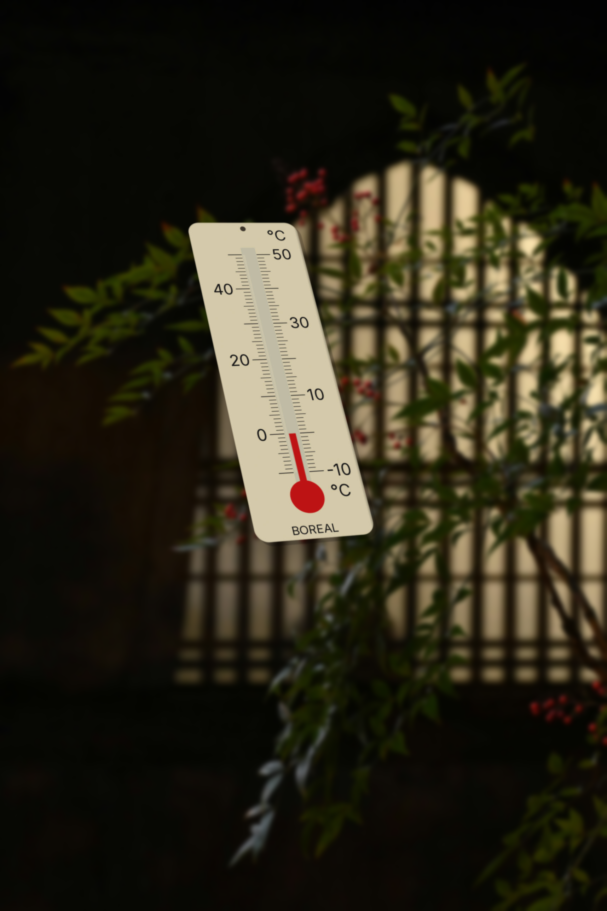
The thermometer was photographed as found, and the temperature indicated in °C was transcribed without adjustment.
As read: 0 °C
